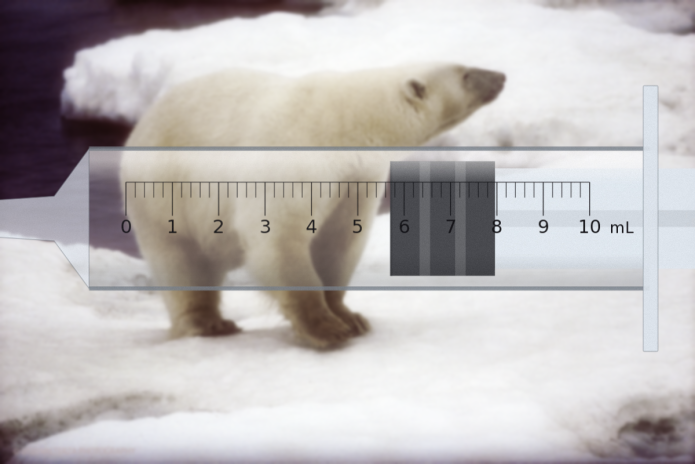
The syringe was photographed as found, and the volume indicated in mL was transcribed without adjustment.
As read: 5.7 mL
